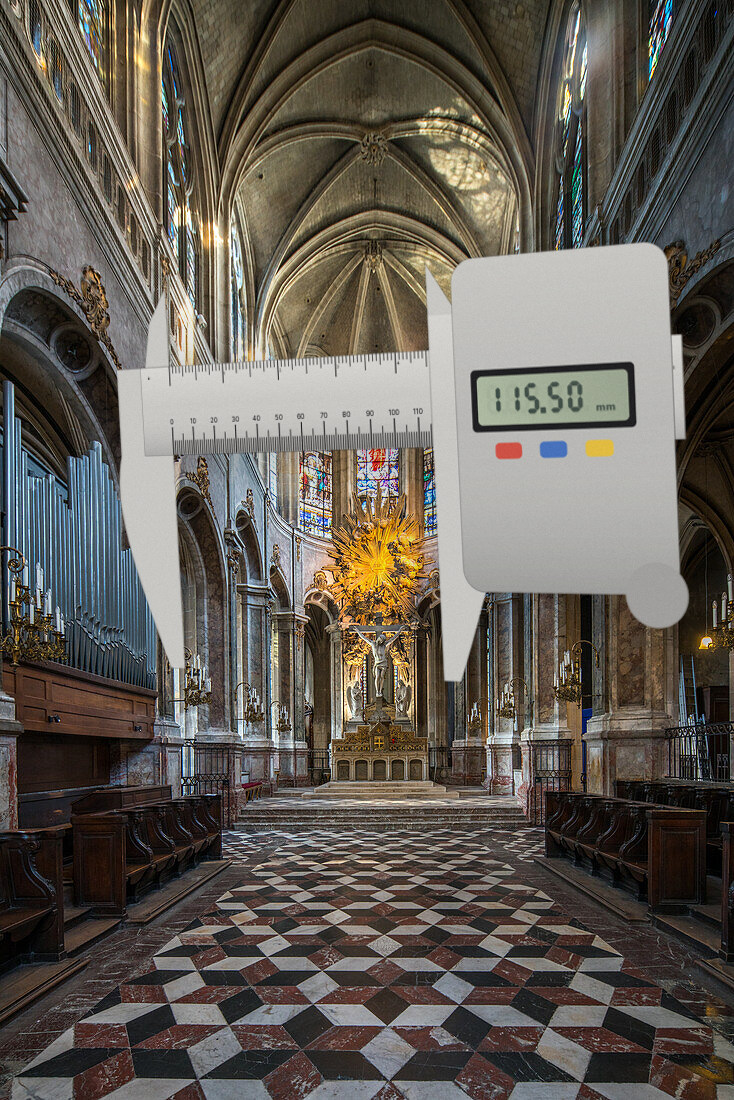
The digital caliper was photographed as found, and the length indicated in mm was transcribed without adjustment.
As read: 115.50 mm
